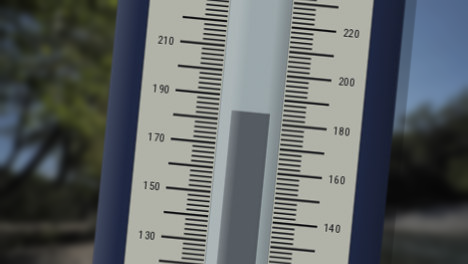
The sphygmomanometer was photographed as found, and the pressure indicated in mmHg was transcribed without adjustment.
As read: 184 mmHg
